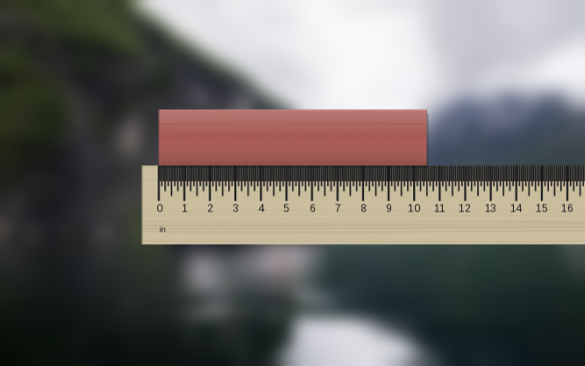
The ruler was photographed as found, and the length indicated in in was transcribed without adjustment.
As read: 10.5 in
